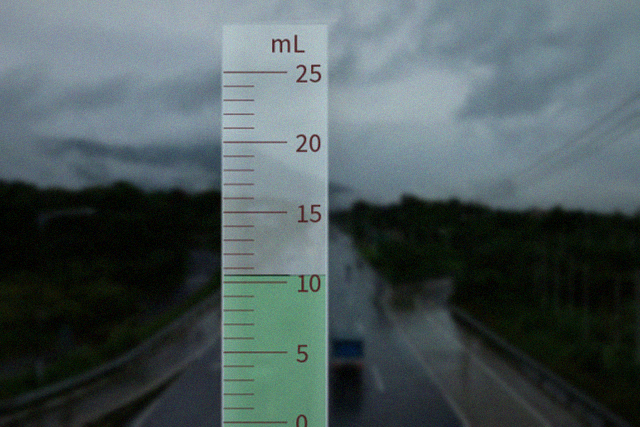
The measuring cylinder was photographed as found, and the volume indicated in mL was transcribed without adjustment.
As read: 10.5 mL
